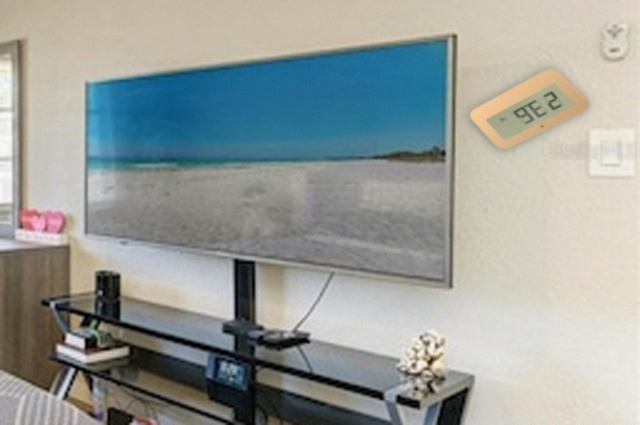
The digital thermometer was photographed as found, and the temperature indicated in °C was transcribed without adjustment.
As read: 23.6 °C
